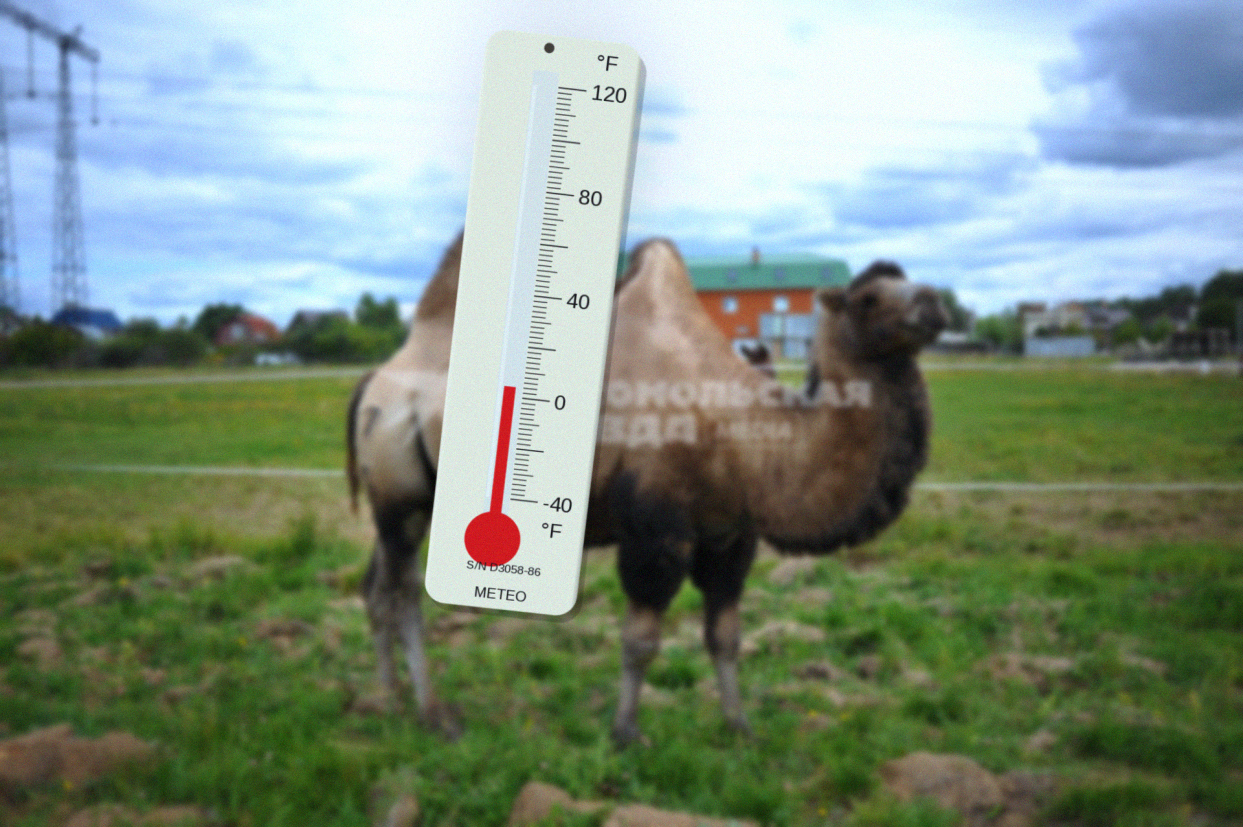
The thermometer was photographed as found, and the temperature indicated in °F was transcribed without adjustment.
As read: 4 °F
